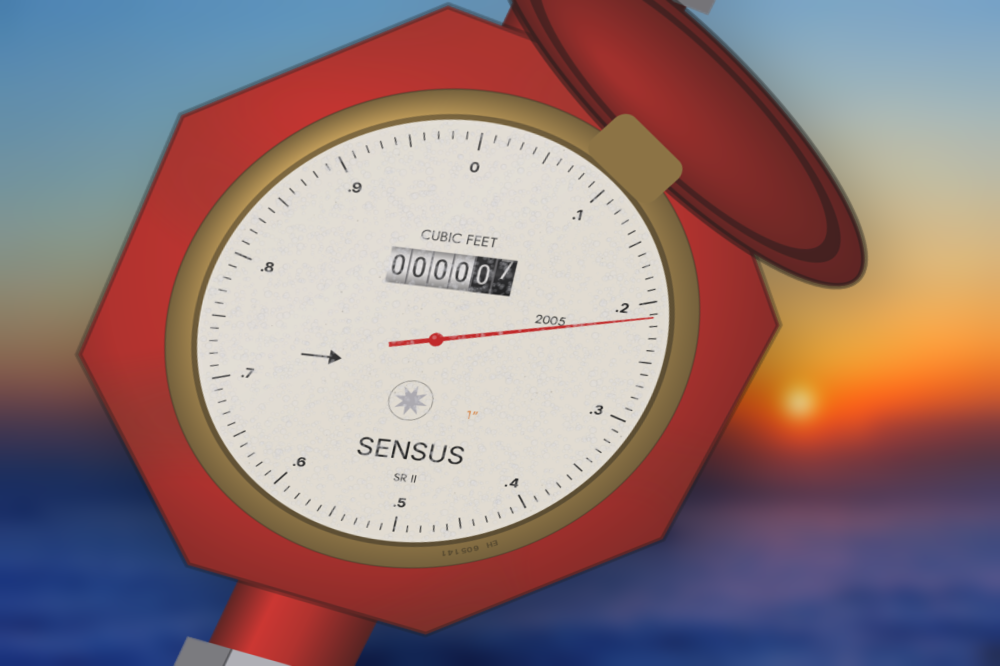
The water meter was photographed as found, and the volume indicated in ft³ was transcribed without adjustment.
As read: 7.21 ft³
